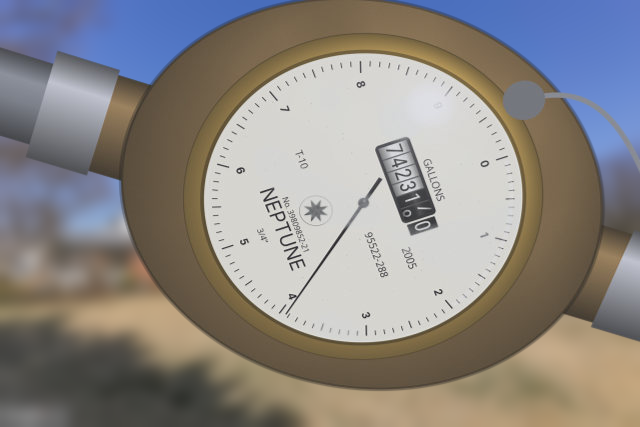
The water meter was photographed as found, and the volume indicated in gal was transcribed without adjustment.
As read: 7423173.9 gal
